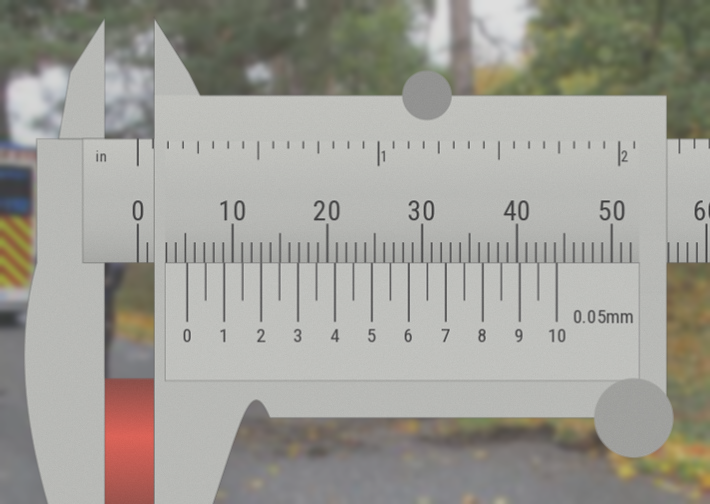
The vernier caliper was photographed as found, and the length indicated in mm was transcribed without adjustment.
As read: 5.2 mm
